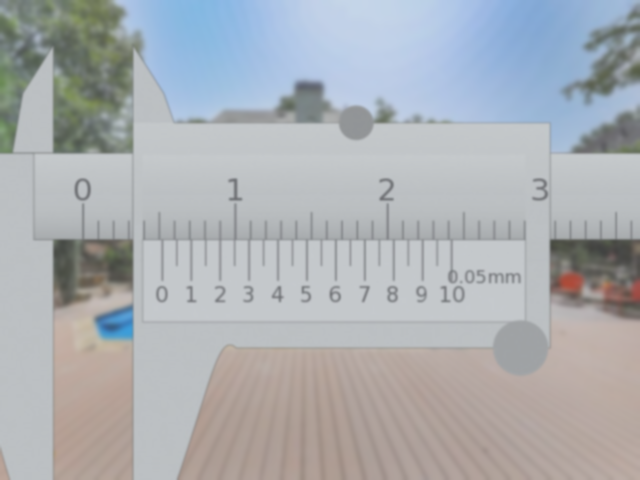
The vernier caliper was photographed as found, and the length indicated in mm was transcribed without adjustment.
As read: 5.2 mm
